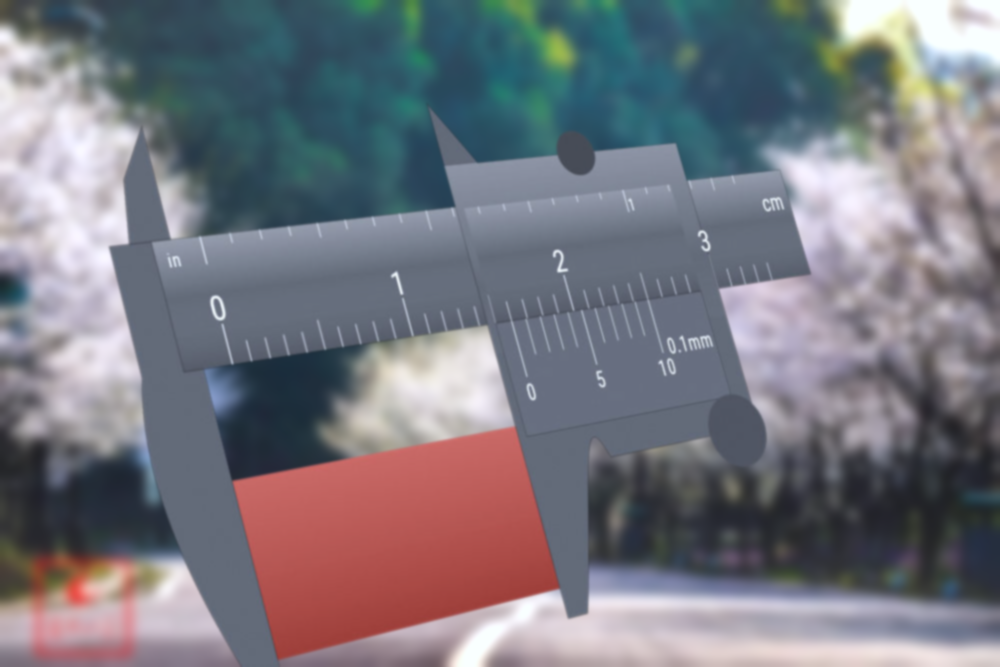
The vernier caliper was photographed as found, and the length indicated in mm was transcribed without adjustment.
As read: 16.0 mm
